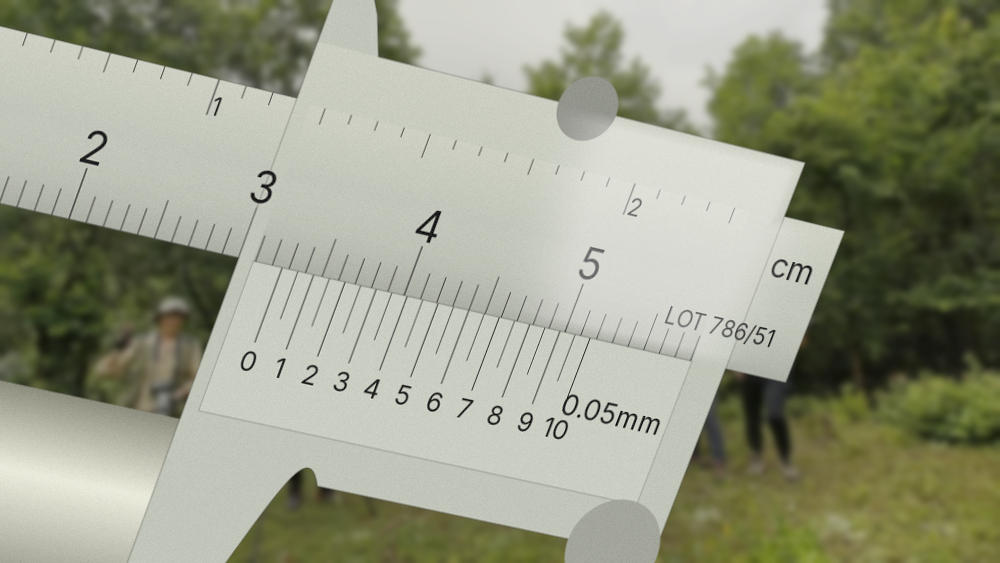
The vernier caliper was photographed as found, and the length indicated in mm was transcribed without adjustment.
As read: 32.6 mm
